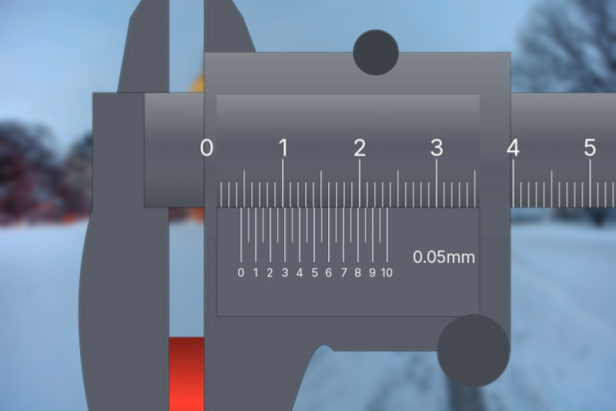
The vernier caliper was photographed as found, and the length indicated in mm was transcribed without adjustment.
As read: 4.6 mm
